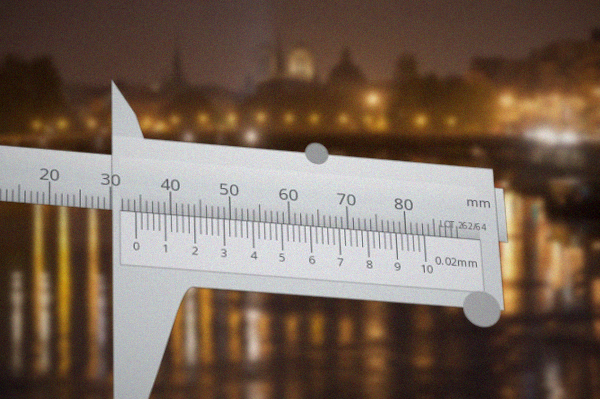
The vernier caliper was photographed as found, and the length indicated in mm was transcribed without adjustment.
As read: 34.2 mm
